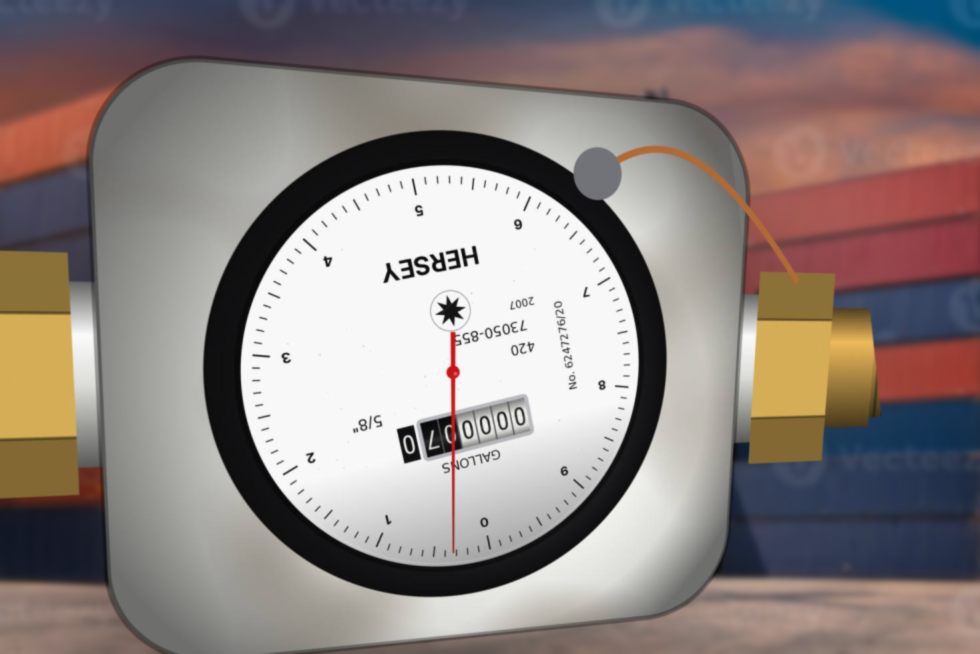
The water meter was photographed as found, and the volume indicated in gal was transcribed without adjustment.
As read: 70.3 gal
